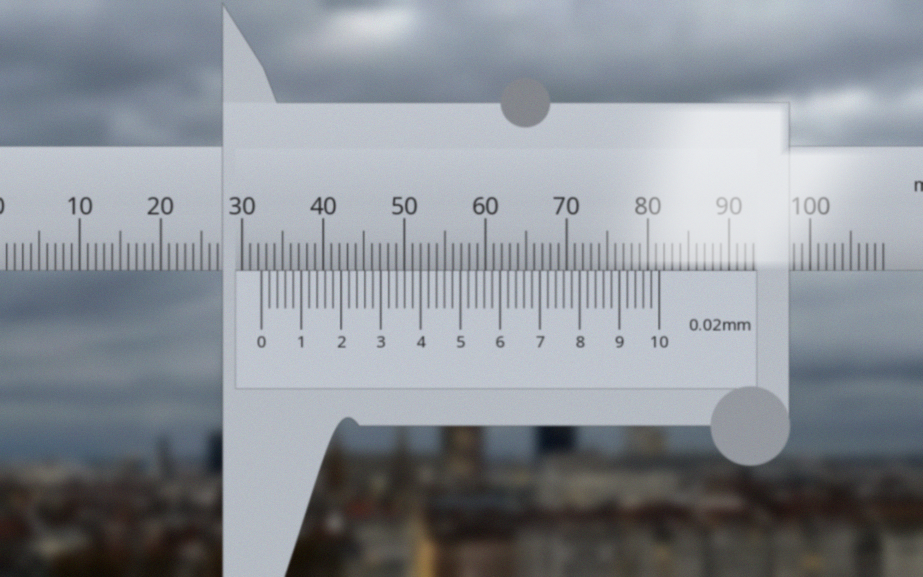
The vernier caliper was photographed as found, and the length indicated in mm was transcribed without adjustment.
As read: 32.4 mm
